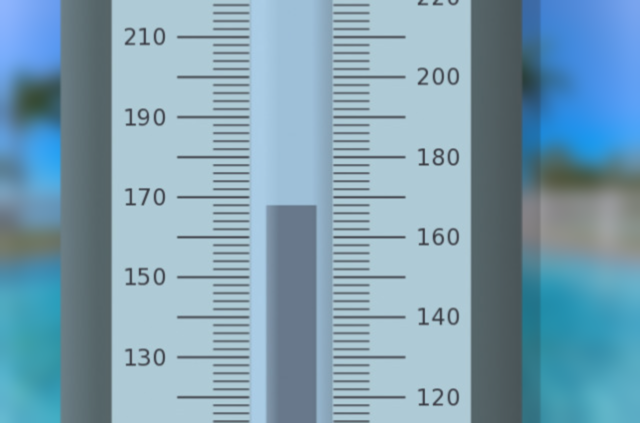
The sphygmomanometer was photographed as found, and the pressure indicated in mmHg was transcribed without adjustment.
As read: 168 mmHg
